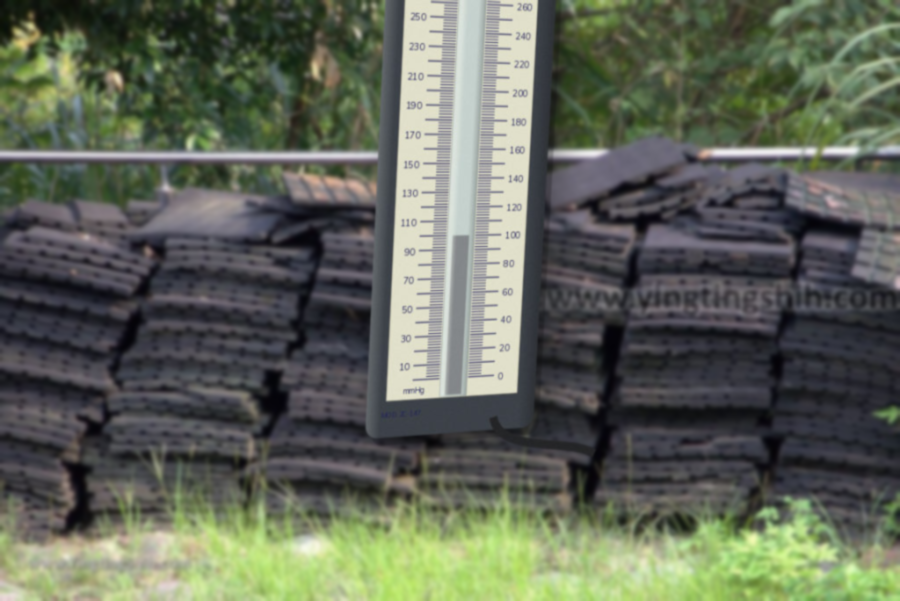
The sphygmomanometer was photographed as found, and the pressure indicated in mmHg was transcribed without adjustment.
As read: 100 mmHg
